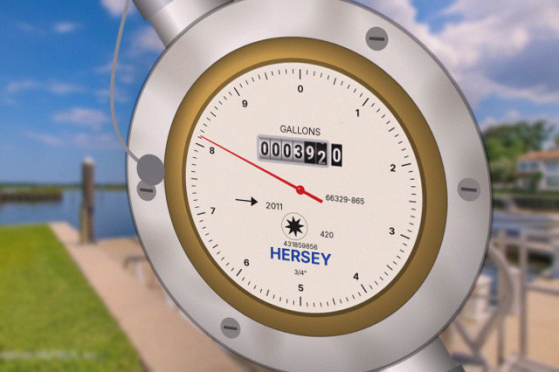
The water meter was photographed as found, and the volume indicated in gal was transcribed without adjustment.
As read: 3918.1 gal
